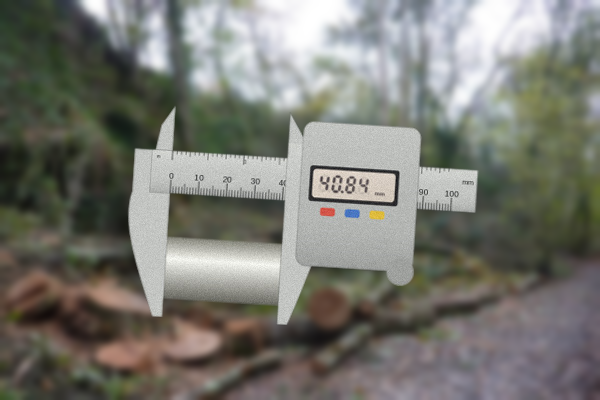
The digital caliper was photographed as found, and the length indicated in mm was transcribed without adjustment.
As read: 40.84 mm
